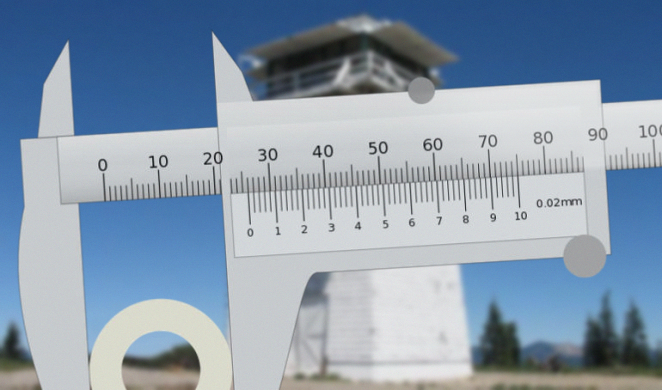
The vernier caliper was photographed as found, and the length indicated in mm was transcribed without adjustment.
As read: 26.0 mm
